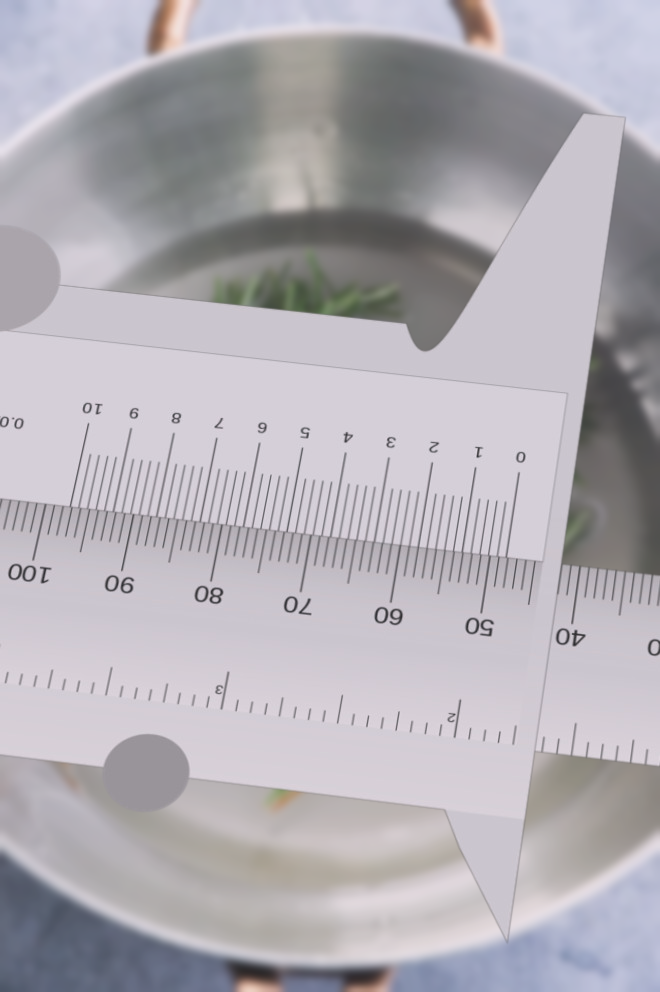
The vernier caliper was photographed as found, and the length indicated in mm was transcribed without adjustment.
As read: 48.2 mm
